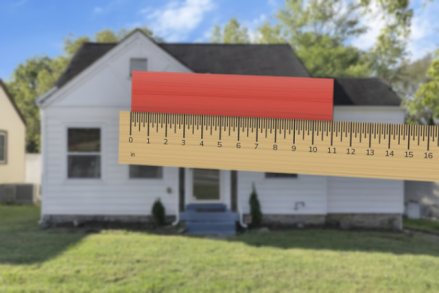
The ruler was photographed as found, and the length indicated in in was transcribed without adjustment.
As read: 11 in
